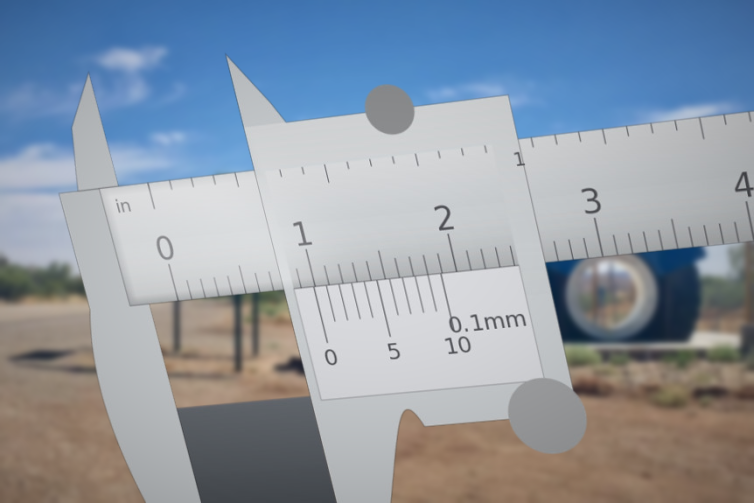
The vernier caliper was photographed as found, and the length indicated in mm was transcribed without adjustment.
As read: 9.9 mm
